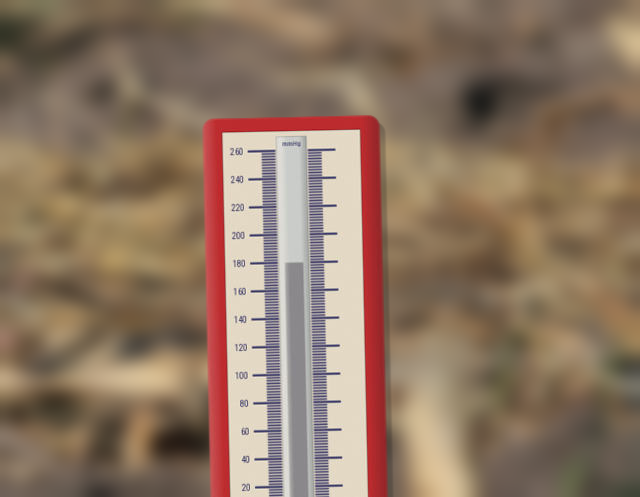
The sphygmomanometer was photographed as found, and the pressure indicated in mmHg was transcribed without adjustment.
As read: 180 mmHg
